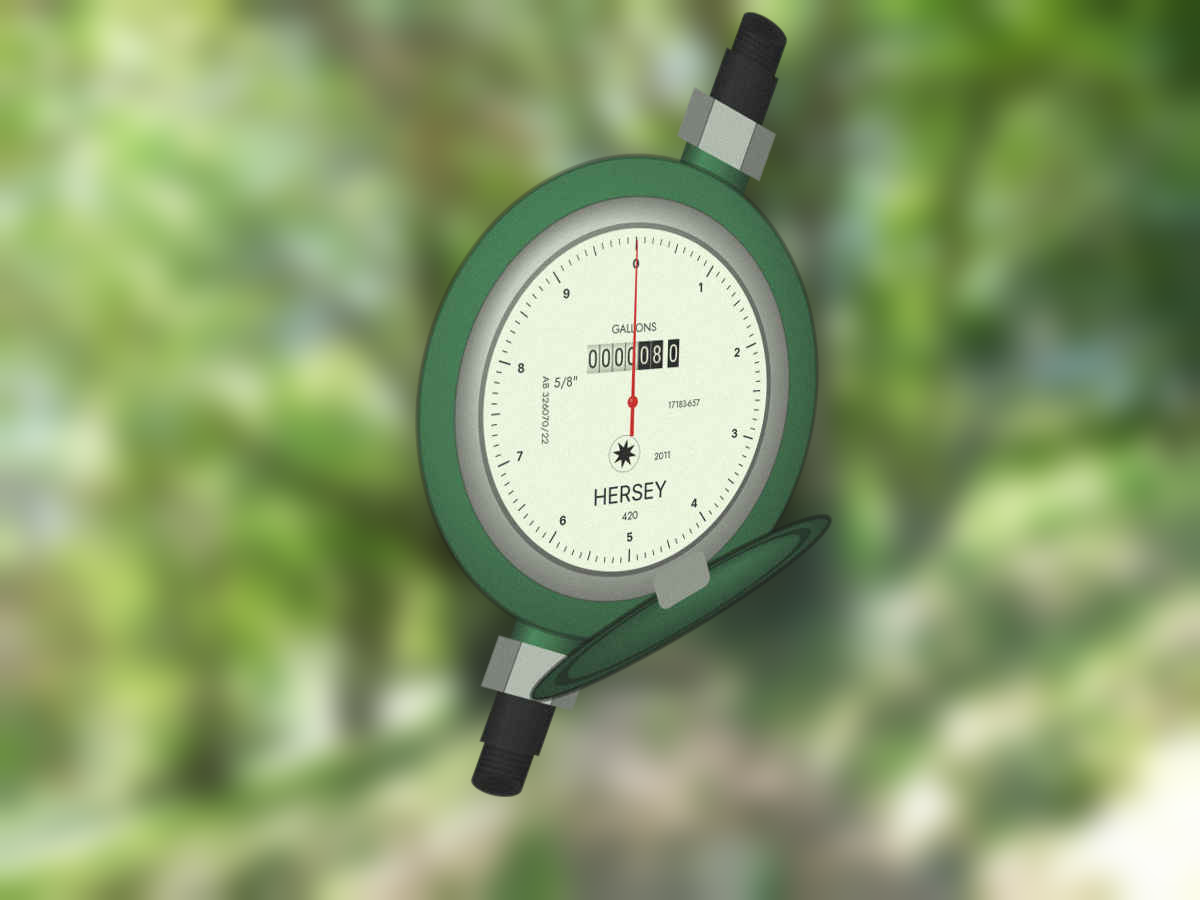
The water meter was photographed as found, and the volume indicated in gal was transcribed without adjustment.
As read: 80.0 gal
